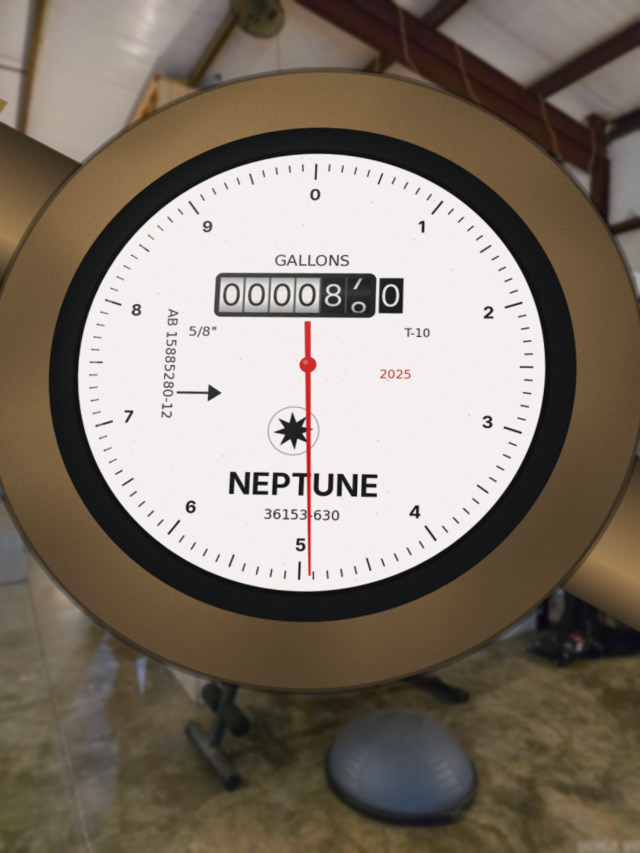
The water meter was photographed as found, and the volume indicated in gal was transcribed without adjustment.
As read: 874.9 gal
